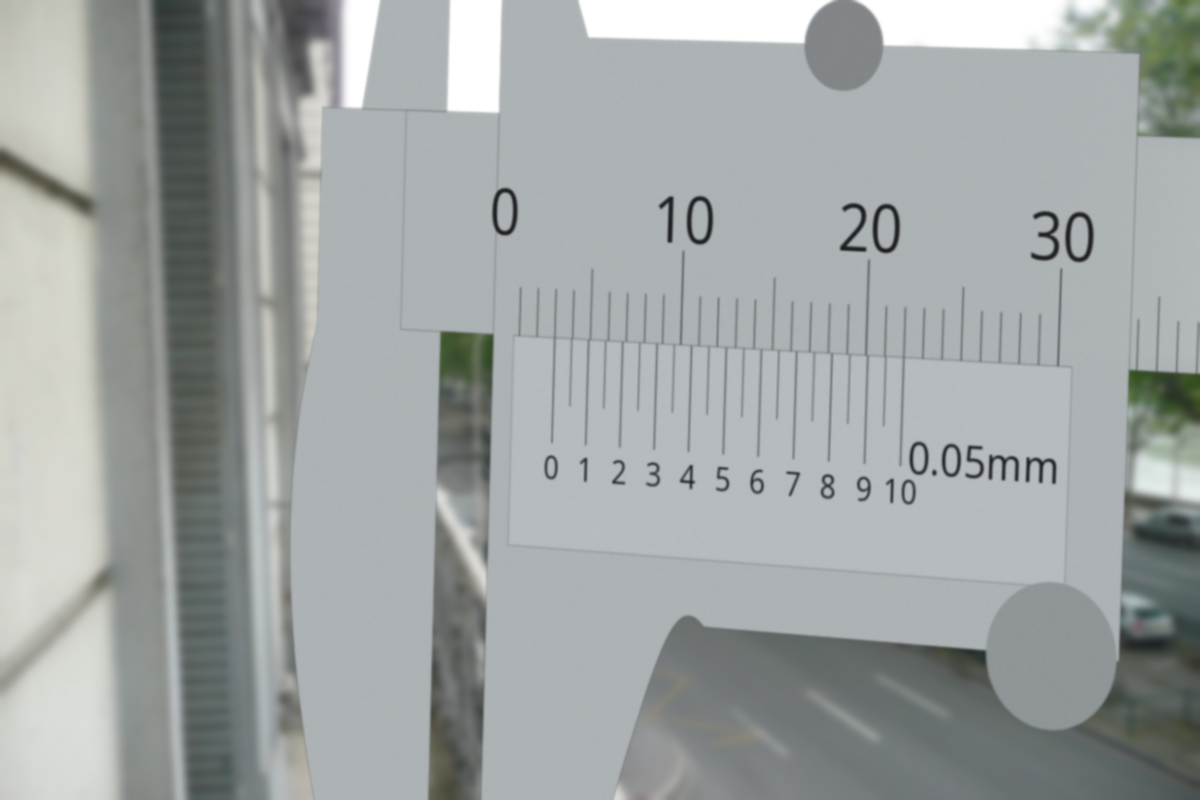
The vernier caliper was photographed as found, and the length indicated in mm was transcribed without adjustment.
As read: 3.0 mm
